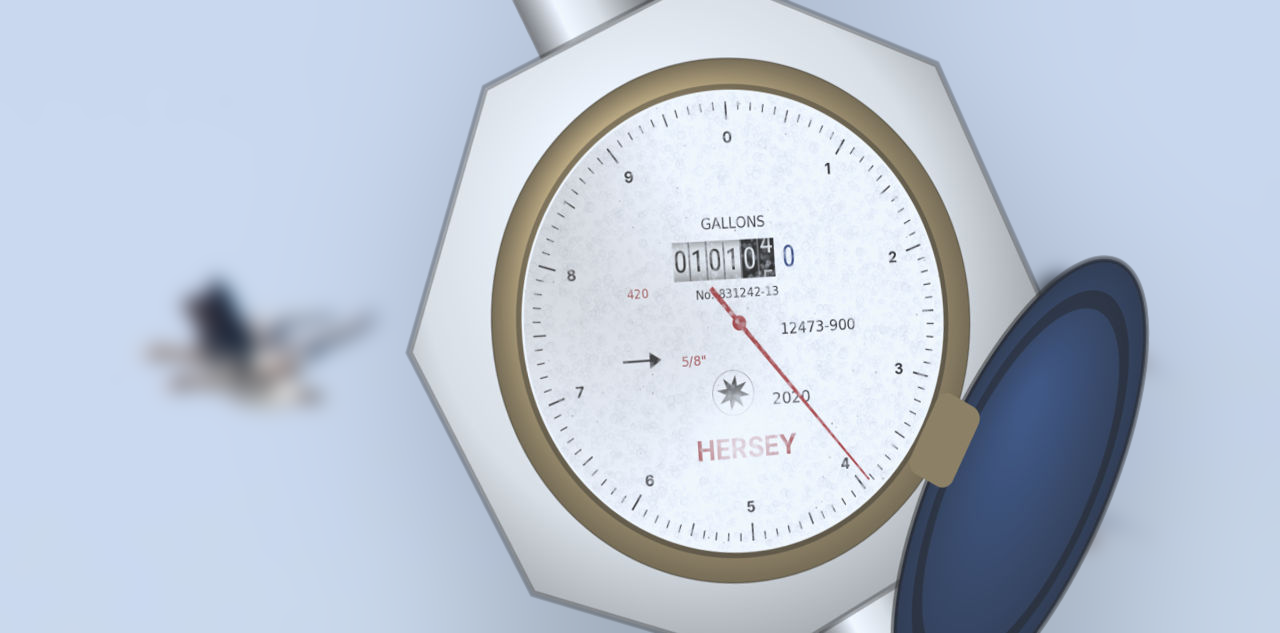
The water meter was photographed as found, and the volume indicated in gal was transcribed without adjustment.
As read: 101043.9 gal
